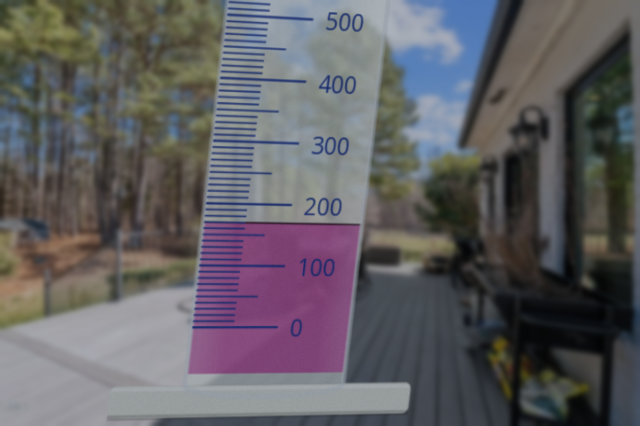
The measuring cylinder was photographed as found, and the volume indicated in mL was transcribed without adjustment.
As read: 170 mL
